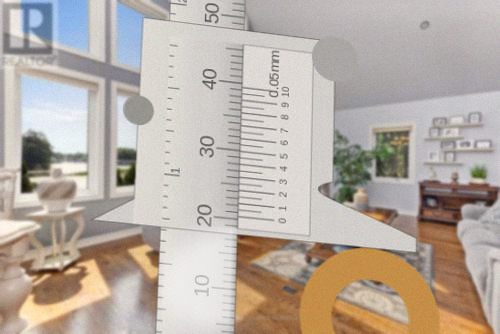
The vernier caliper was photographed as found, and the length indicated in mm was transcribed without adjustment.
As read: 20.4 mm
